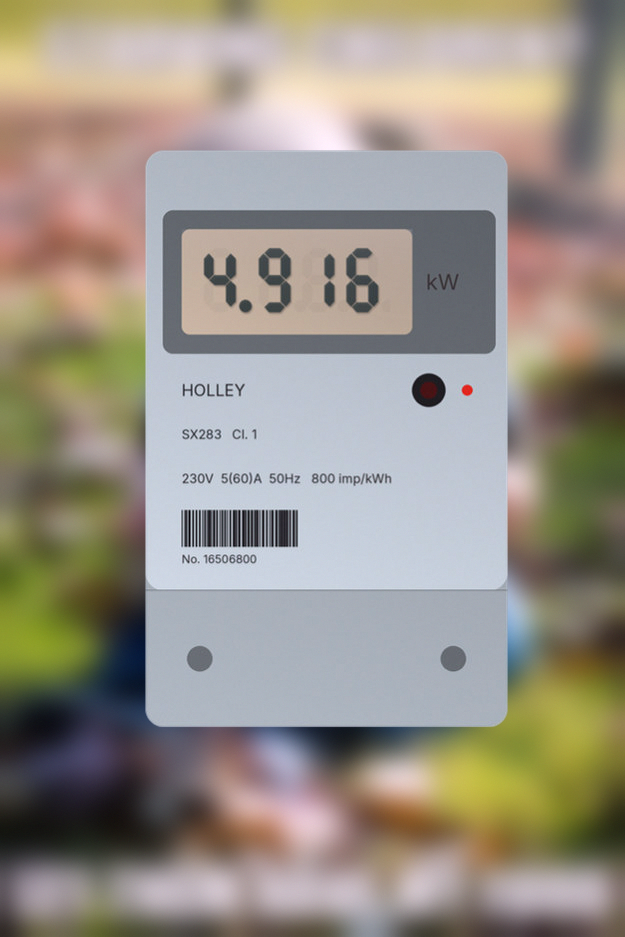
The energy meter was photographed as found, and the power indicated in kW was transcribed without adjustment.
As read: 4.916 kW
